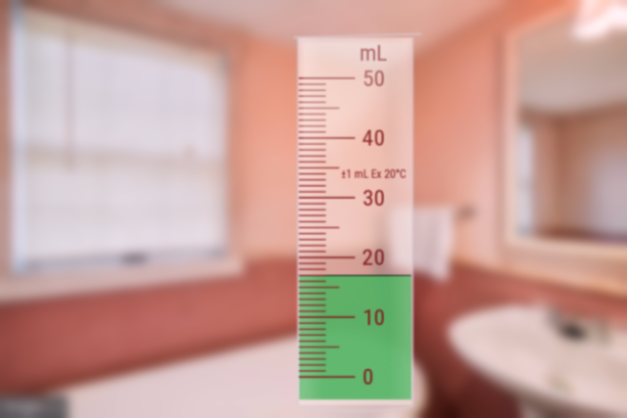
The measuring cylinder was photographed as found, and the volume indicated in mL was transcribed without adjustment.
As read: 17 mL
